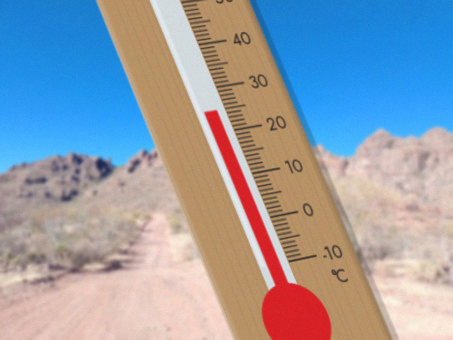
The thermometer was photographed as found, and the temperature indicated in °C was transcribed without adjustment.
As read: 25 °C
